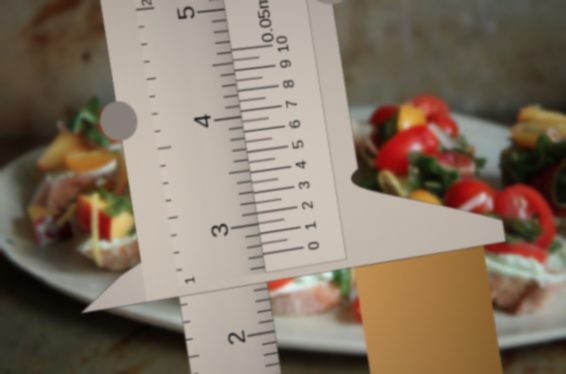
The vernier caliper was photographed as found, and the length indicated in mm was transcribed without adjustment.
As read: 27.2 mm
